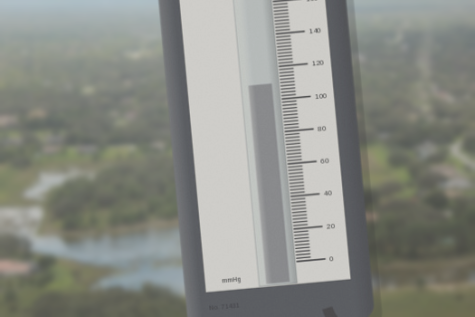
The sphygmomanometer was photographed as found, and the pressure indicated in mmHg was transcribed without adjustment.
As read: 110 mmHg
